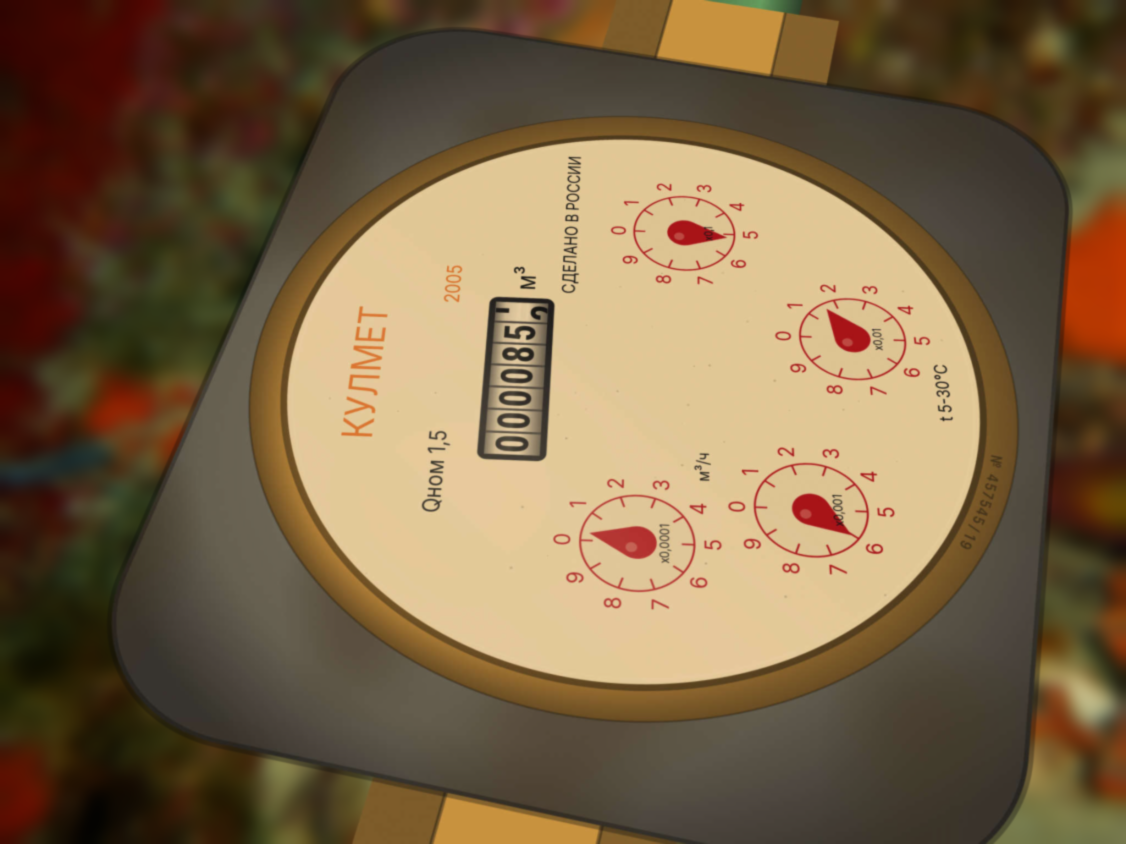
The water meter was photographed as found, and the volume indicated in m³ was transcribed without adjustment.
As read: 851.5160 m³
